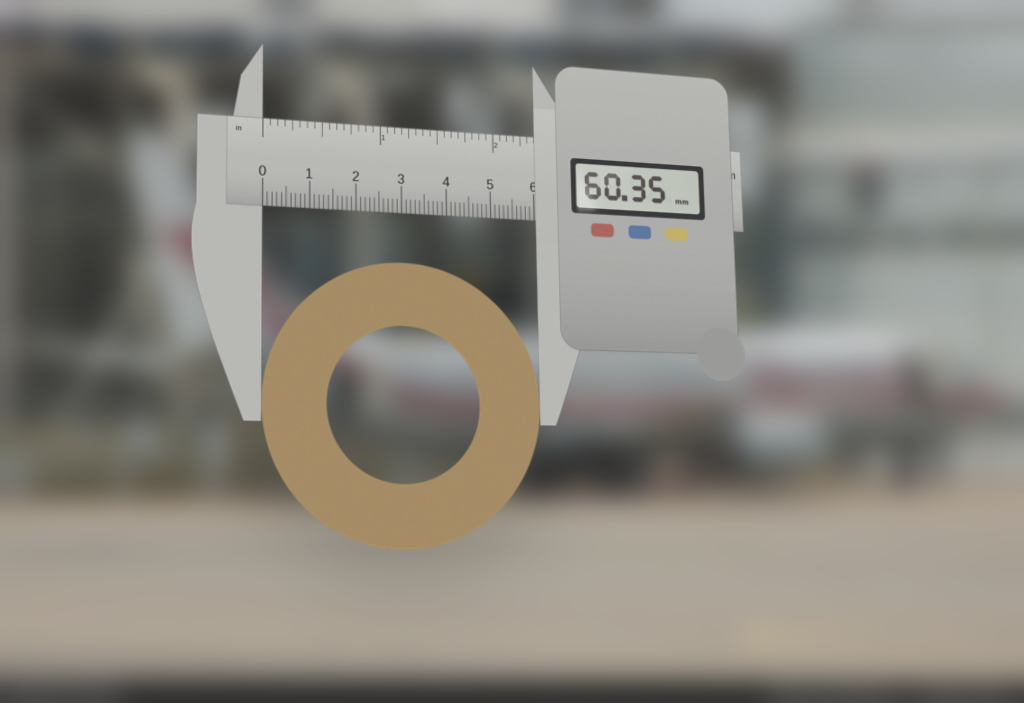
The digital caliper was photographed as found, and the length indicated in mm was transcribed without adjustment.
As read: 60.35 mm
